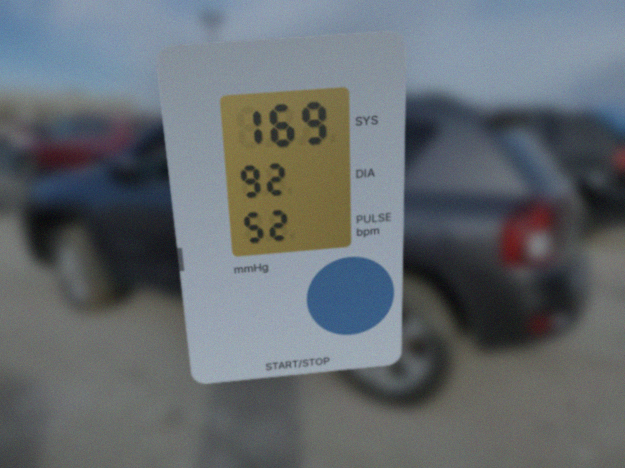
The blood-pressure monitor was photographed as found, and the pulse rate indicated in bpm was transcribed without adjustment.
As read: 52 bpm
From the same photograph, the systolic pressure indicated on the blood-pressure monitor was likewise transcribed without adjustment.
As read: 169 mmHg
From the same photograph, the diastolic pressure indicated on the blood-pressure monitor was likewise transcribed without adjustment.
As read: 92 mmHg
